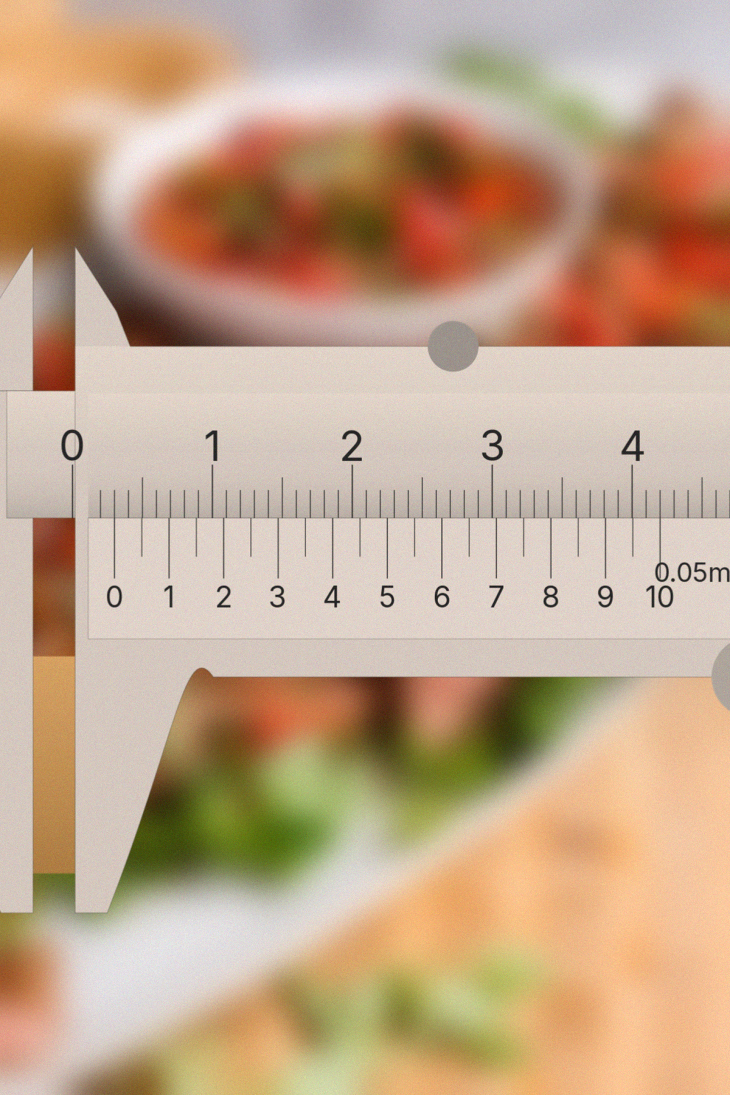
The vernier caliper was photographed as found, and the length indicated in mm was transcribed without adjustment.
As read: 3.0 mm
